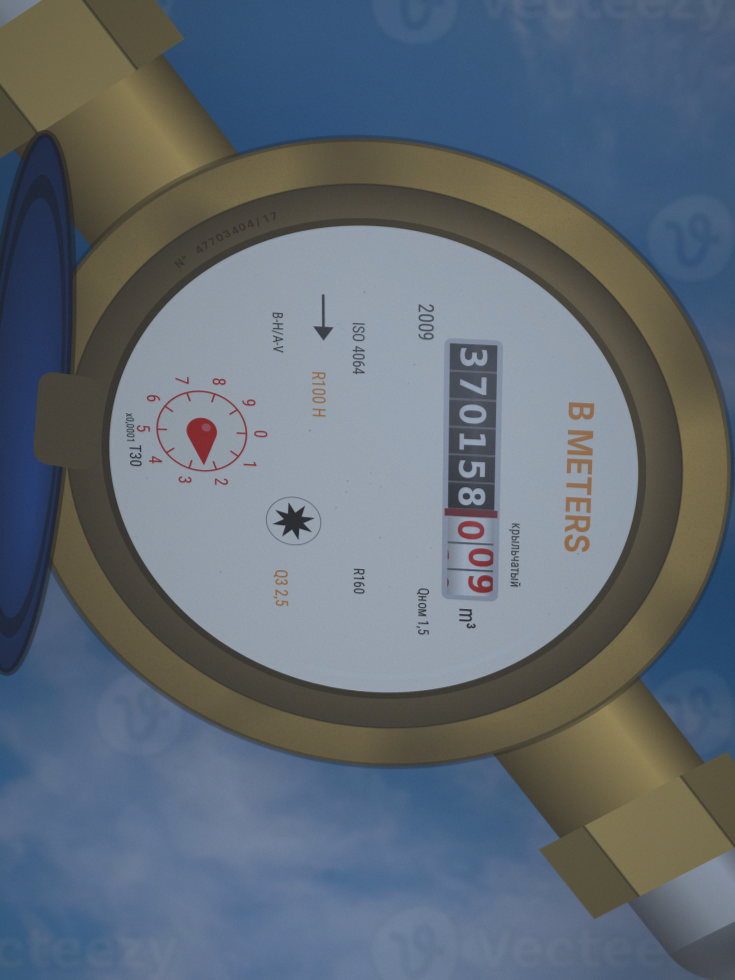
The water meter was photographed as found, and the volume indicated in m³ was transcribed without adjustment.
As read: 370158.0092 m³
